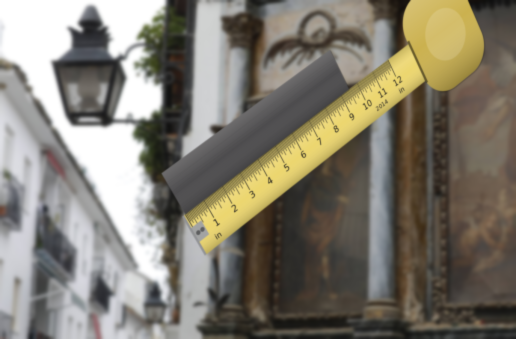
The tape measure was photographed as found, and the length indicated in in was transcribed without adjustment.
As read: 9.5 in
